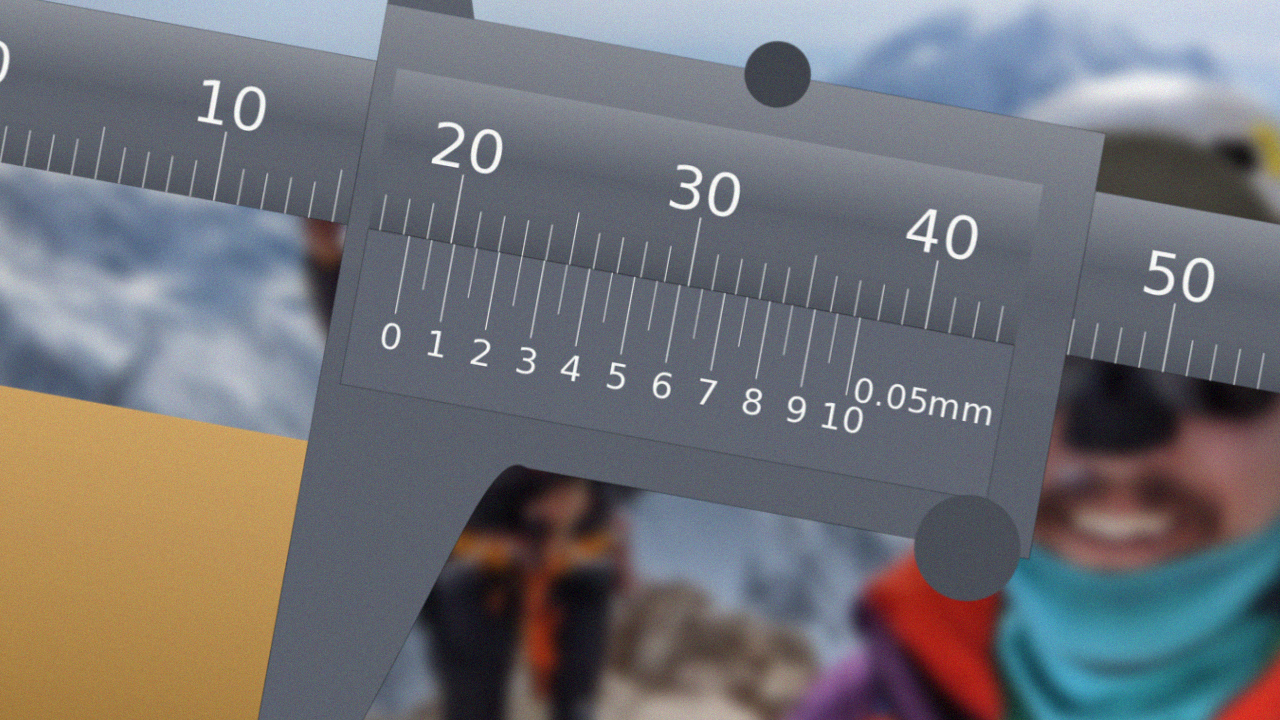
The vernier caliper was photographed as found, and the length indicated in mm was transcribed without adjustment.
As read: 18.25 mm
